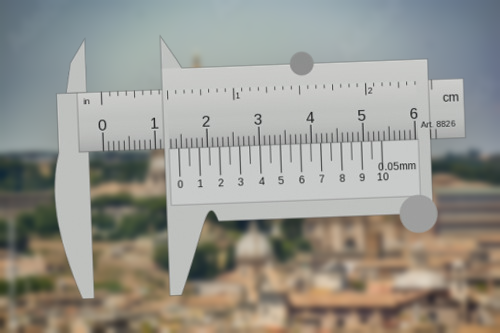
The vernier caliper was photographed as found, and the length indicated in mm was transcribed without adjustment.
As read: 14.5 mm
